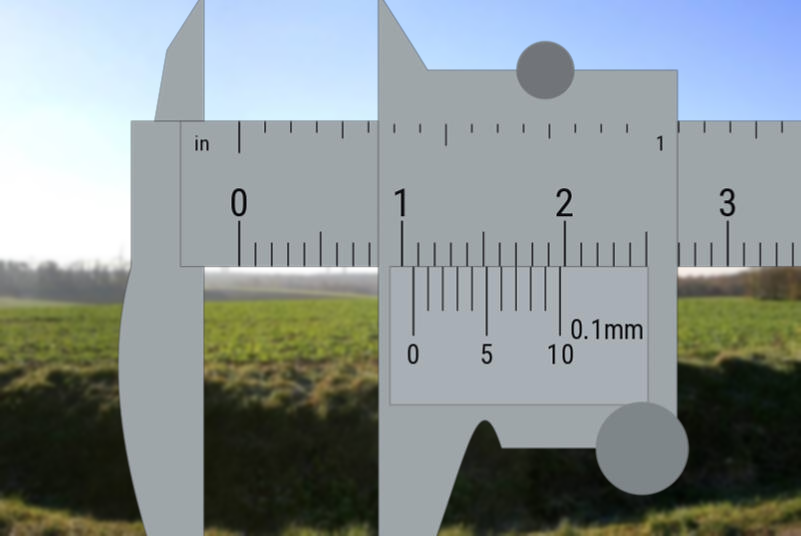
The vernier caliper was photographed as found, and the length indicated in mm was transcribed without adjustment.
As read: 10.7 mm
